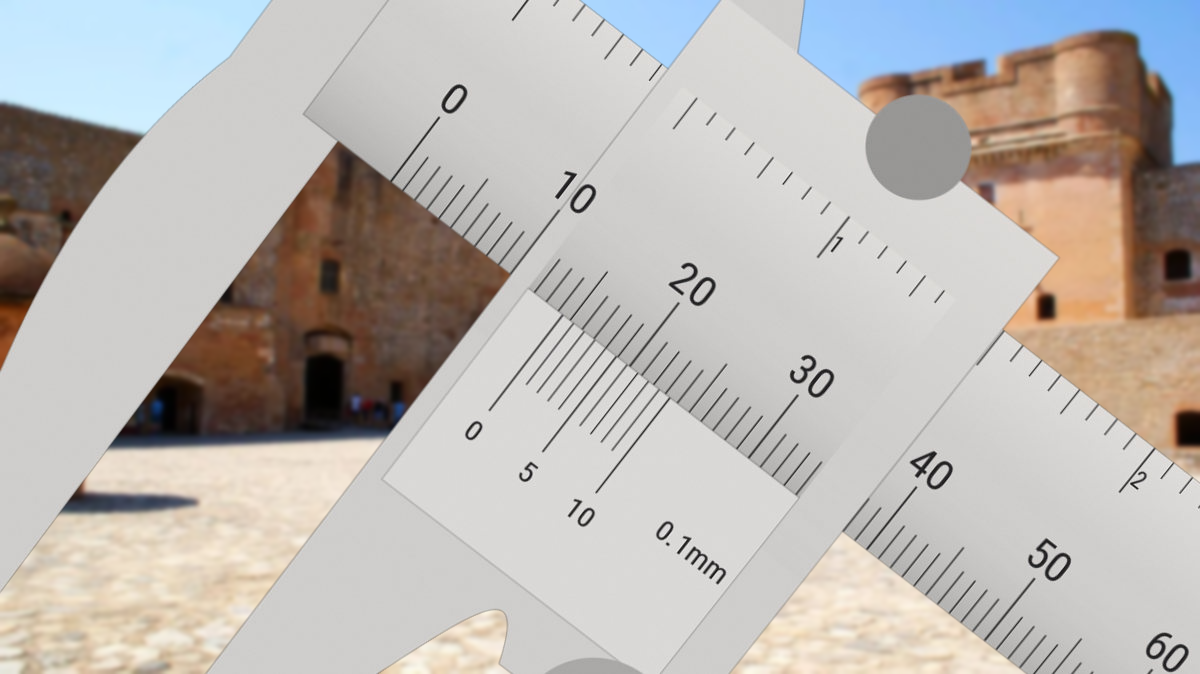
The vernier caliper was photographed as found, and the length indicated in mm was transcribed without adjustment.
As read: 14.4 mm
